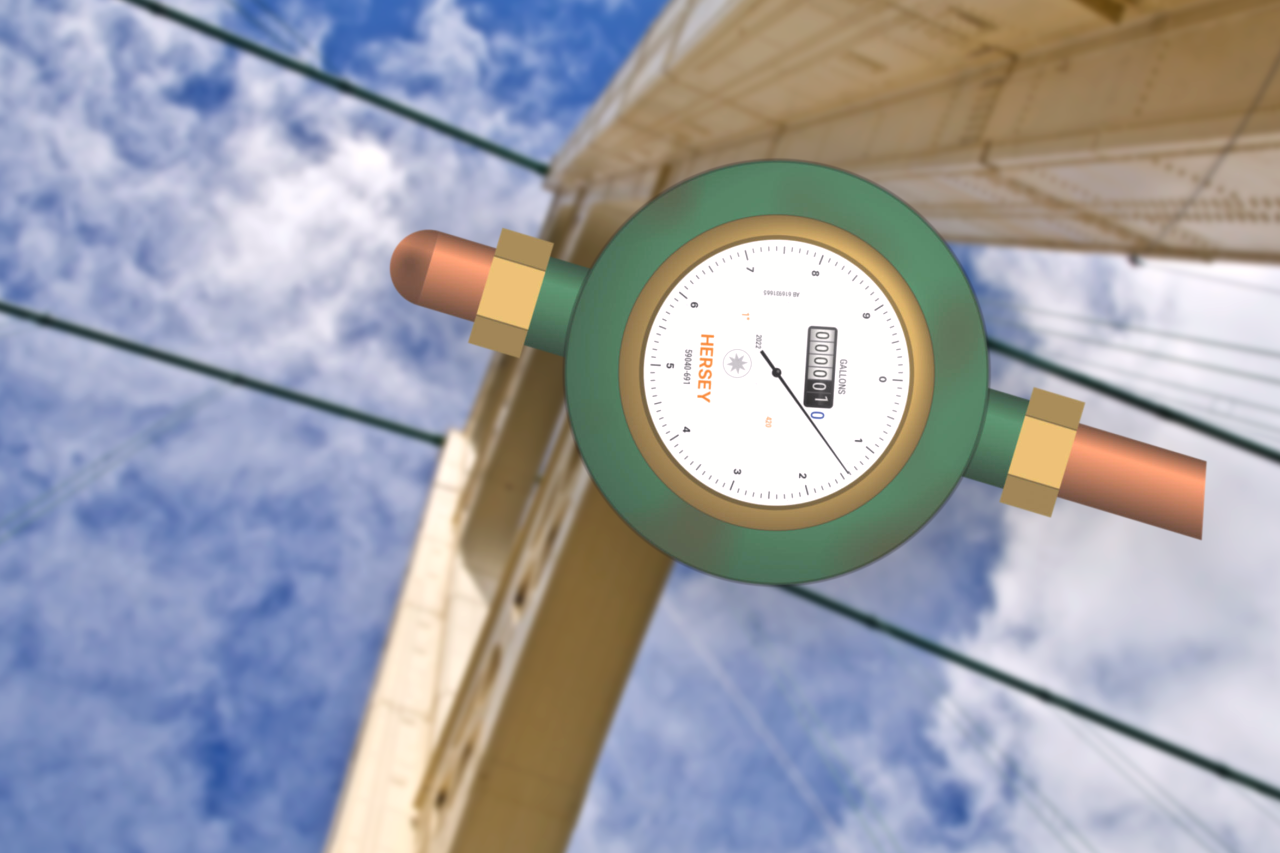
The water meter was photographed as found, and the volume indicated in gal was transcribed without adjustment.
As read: 11.4 gal
